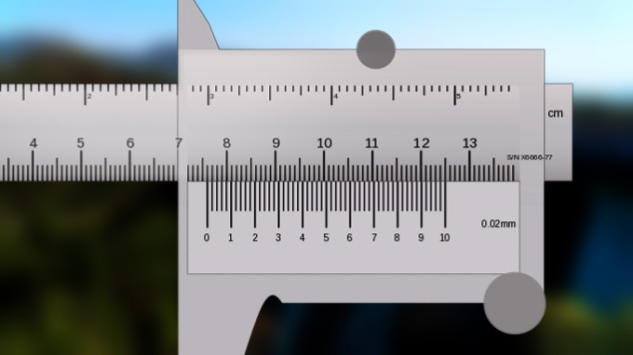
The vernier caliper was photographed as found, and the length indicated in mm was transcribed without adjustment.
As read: 76.0 mm
